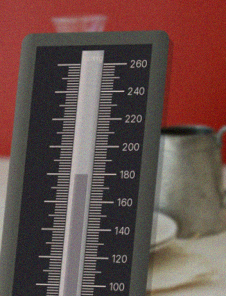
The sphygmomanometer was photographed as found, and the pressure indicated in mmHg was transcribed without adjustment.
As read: 180 mmHg
